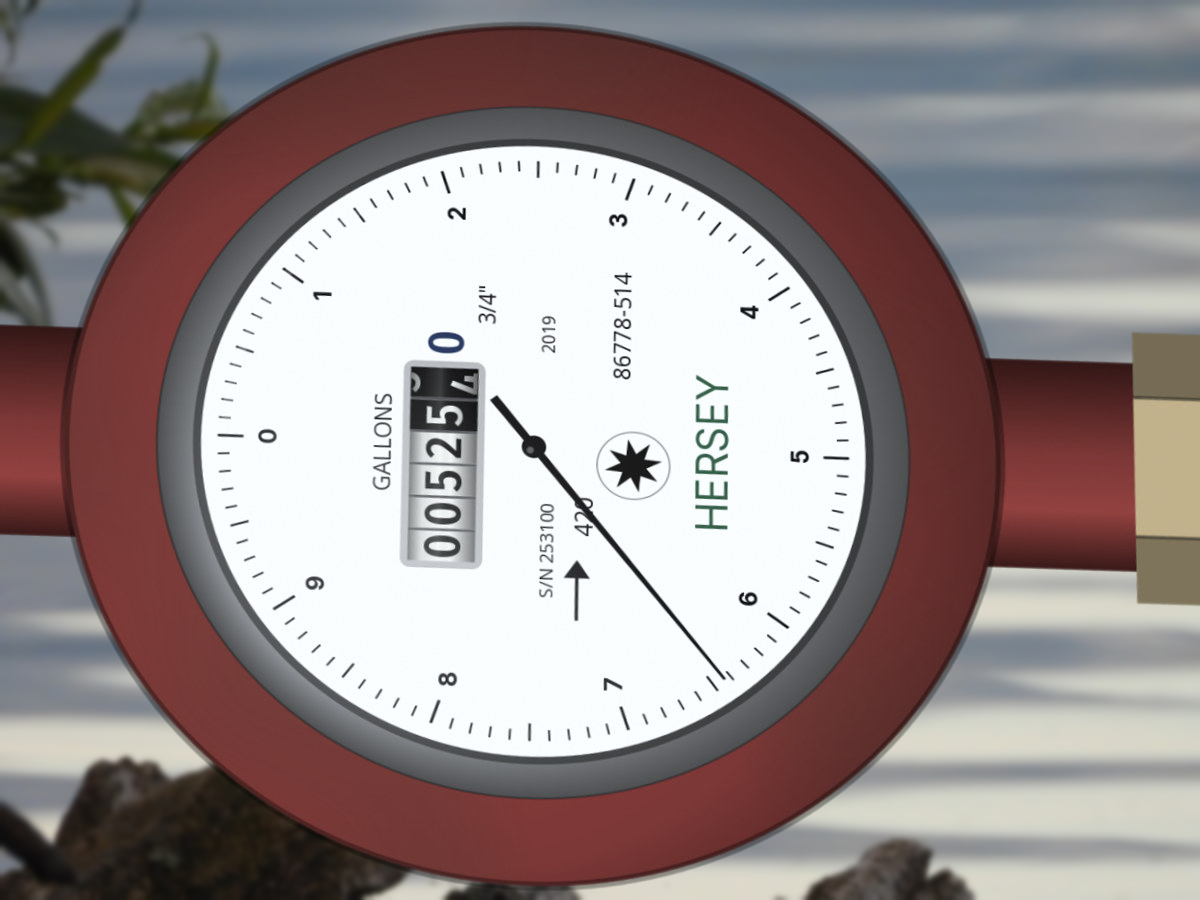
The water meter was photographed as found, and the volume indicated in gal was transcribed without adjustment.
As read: 52536.4 gal
